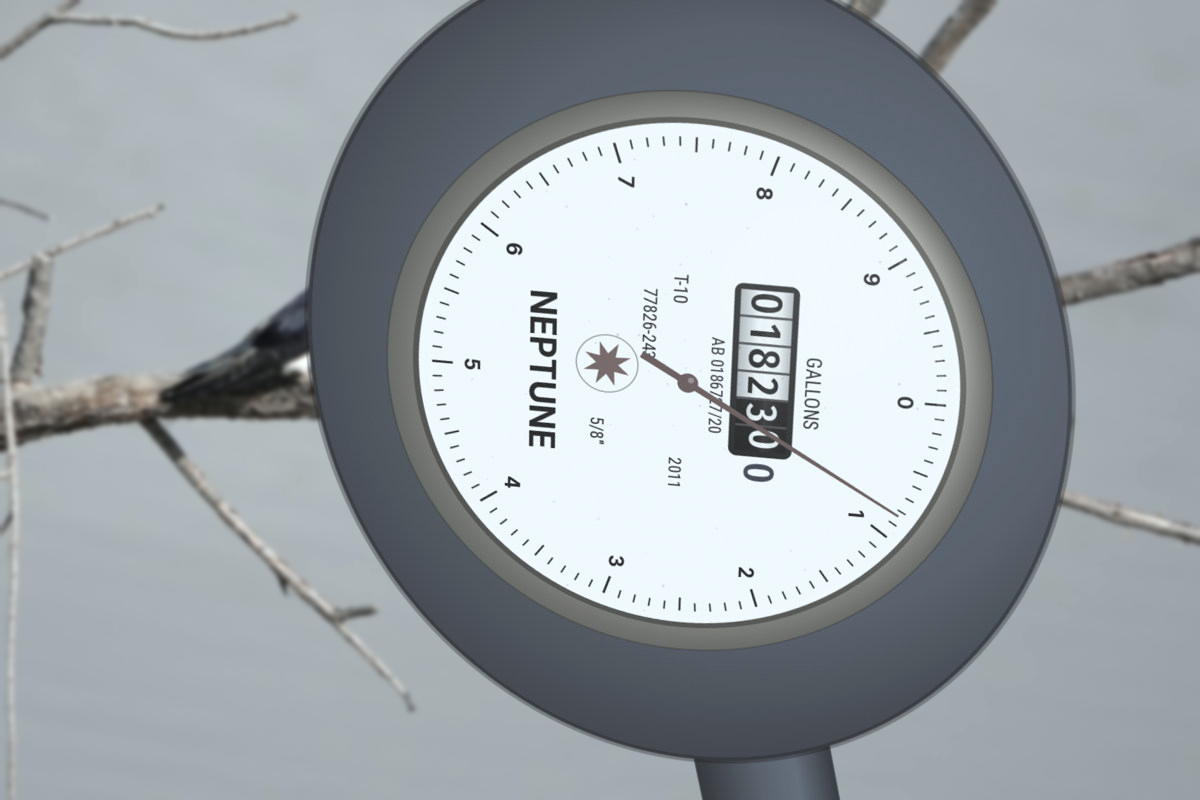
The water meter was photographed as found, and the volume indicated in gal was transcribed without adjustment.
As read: 182300.8 gal
